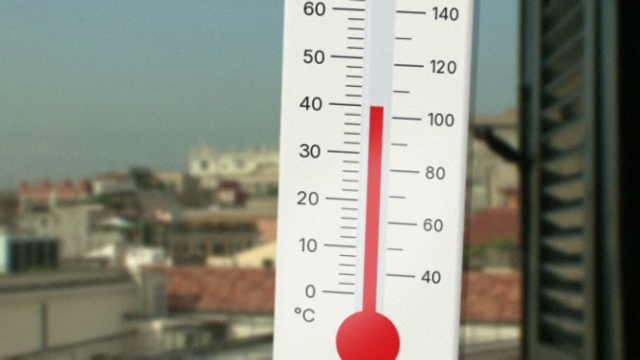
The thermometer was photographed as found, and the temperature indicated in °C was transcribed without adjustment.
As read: 40 °C
